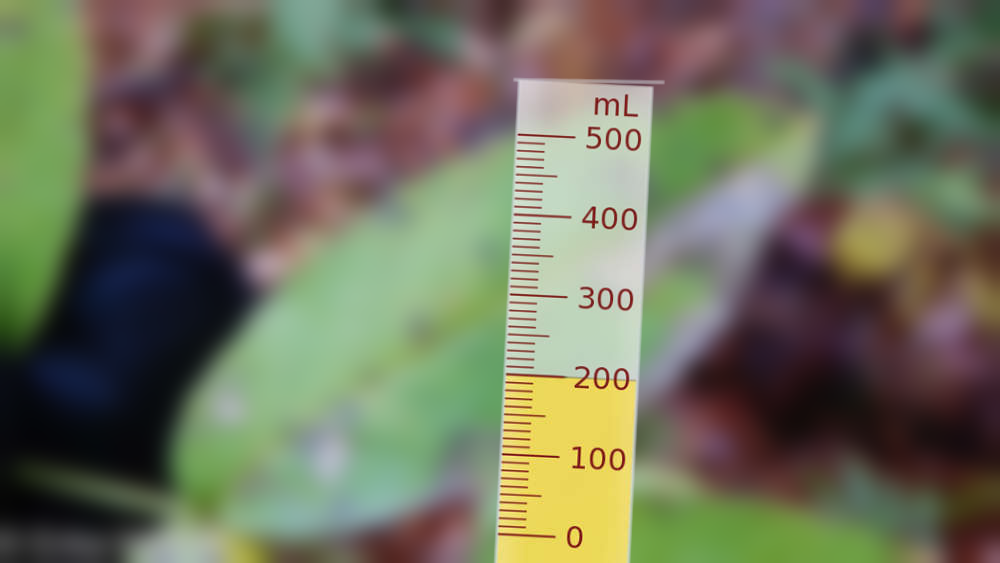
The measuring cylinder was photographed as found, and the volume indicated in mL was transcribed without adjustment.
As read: 200 mL
